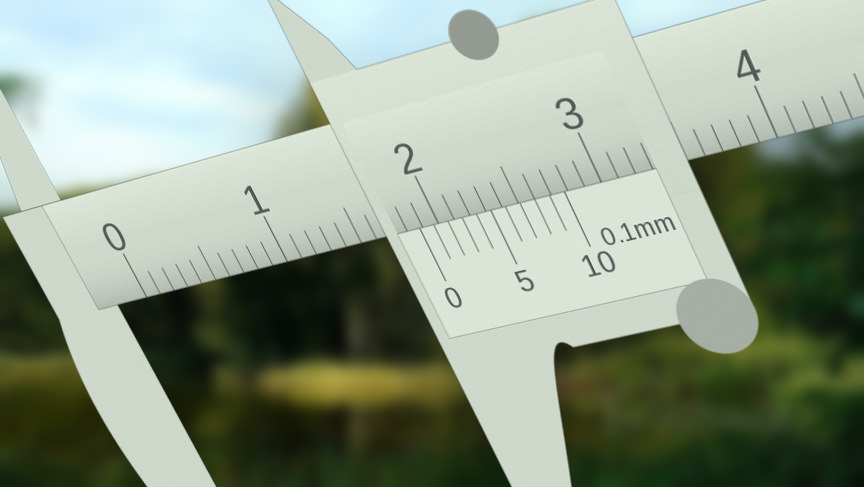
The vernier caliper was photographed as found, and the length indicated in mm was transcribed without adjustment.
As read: 18.8 mm
